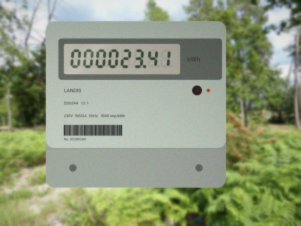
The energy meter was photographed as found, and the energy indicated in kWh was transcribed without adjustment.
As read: 23.41 kWh
